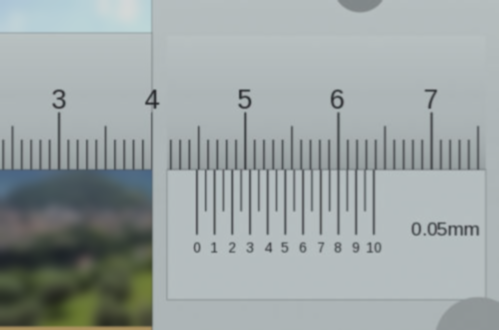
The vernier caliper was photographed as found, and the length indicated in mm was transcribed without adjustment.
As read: 44.8 mm
